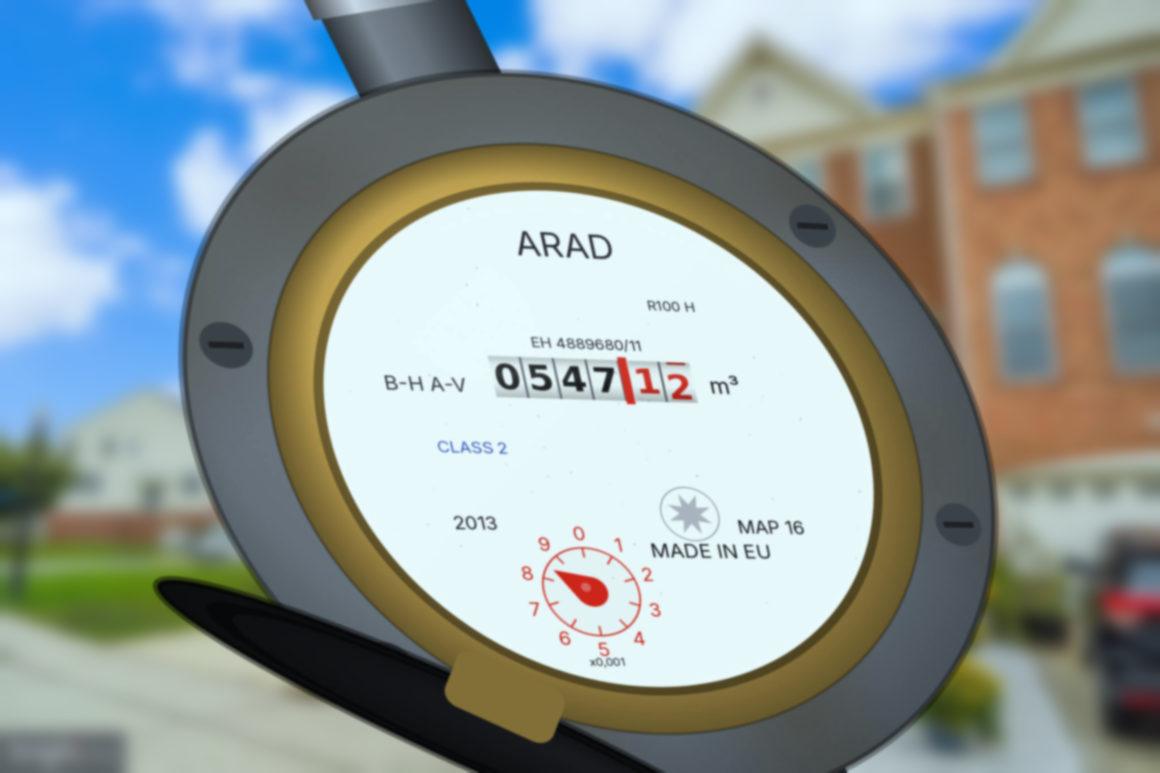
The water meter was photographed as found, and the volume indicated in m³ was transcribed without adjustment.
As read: 547.118 m³
